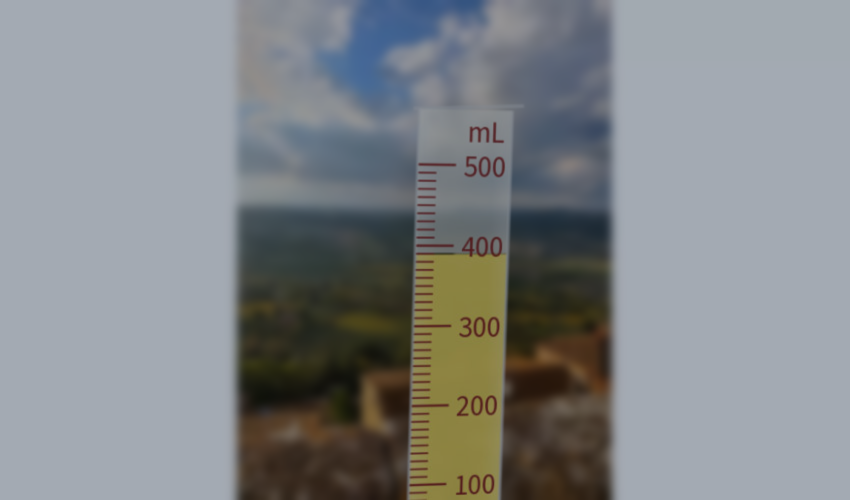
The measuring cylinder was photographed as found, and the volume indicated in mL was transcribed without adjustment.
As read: 390 mL
